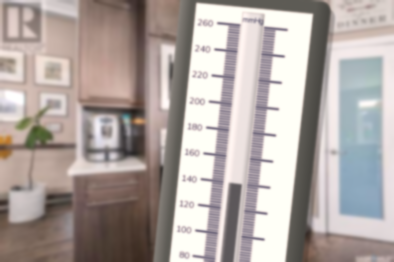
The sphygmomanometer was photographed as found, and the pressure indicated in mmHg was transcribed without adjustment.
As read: 140 mmHg
